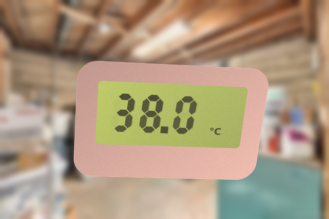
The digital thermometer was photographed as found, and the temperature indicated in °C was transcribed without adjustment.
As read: 38.0 °C
